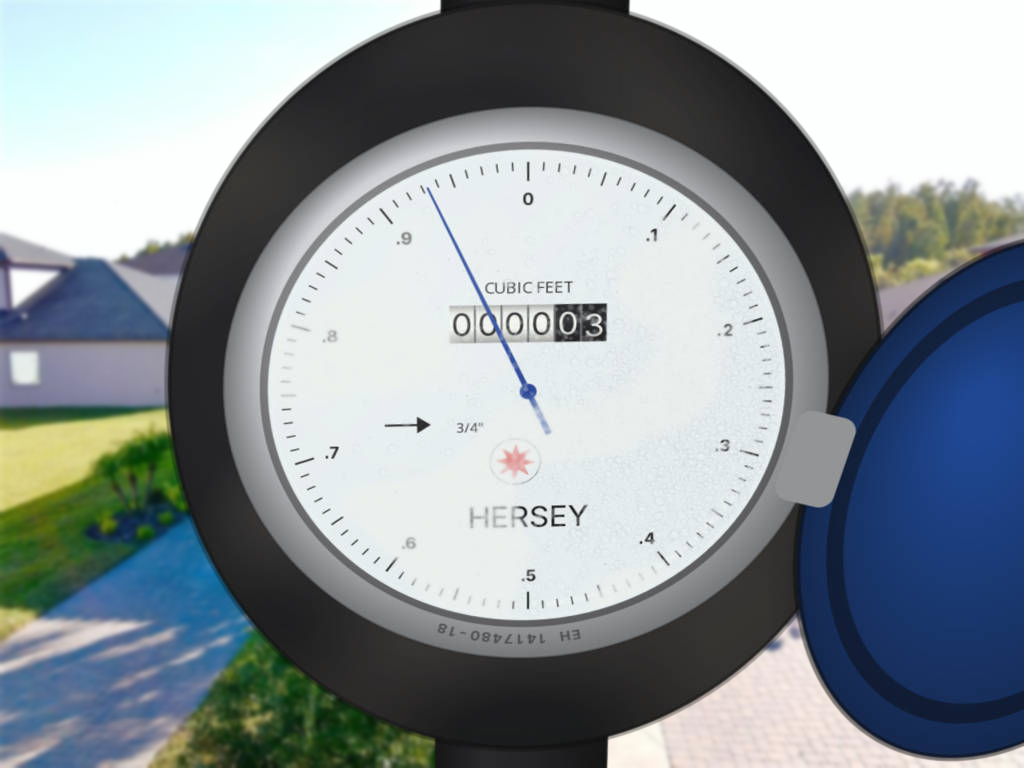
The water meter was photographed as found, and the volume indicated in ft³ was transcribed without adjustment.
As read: 2.93 ft³
